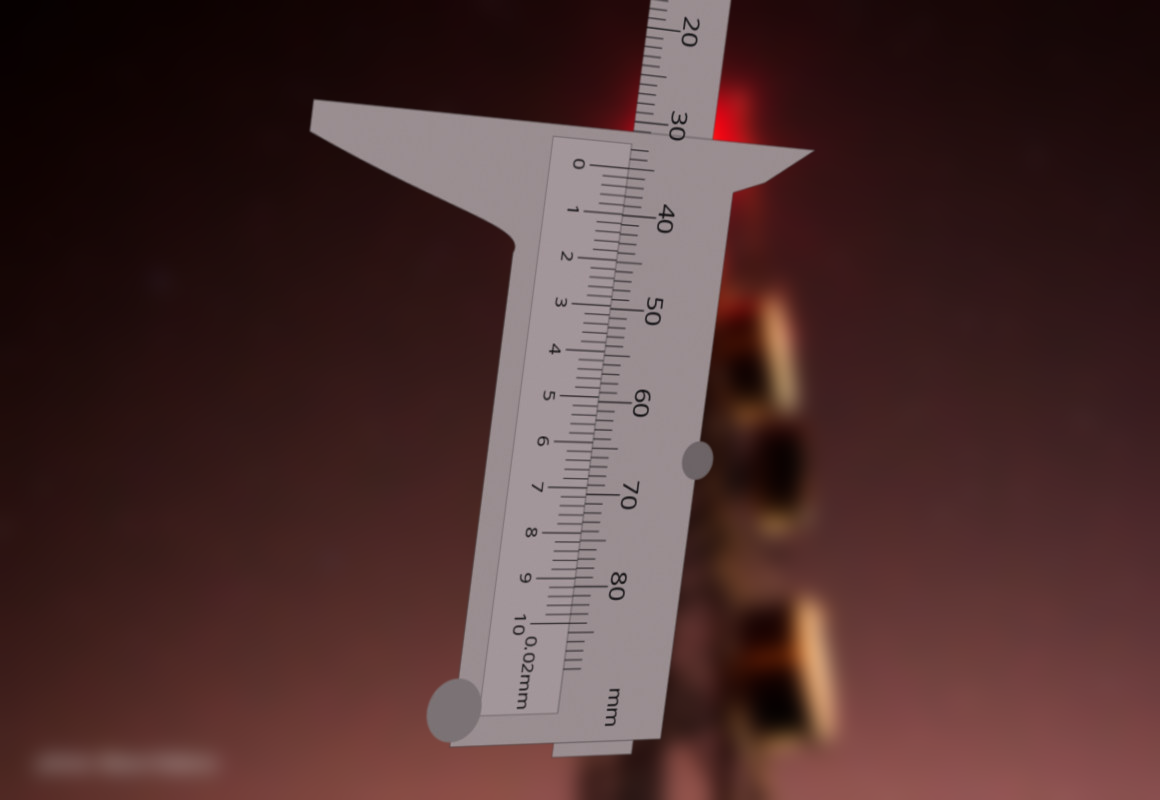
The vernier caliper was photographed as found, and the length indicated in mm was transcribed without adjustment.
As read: 35.0 mm
